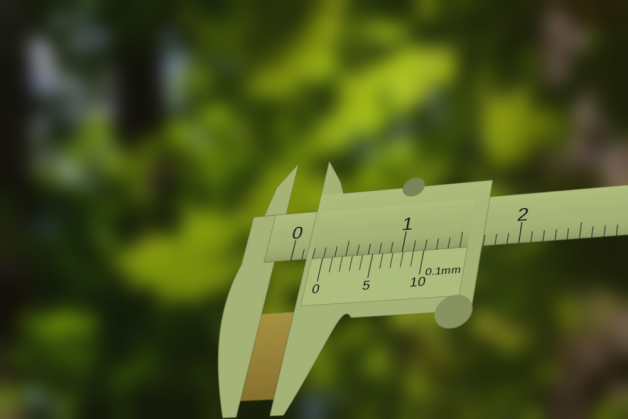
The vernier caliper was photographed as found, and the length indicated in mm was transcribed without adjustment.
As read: 2.9 mm
